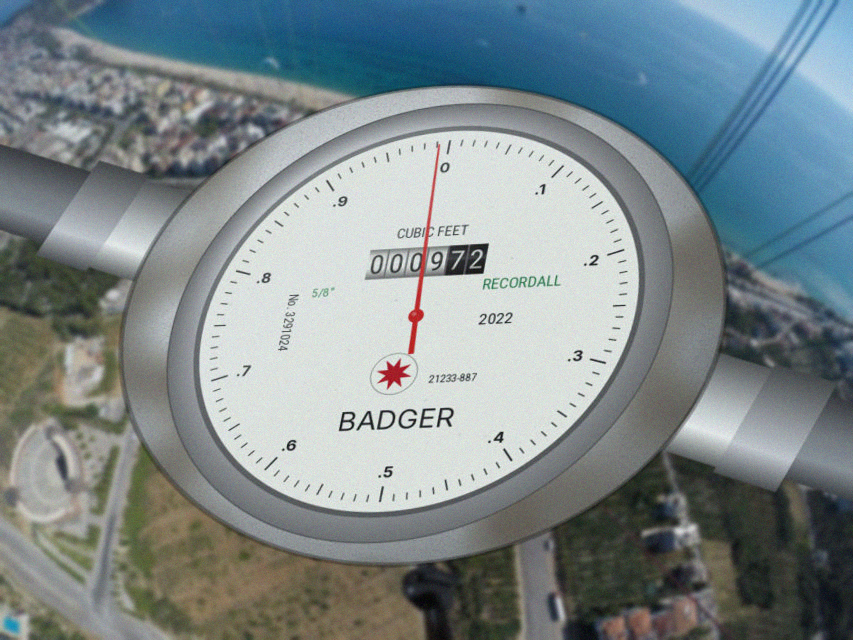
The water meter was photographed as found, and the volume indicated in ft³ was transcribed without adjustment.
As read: 971.99 ft³
